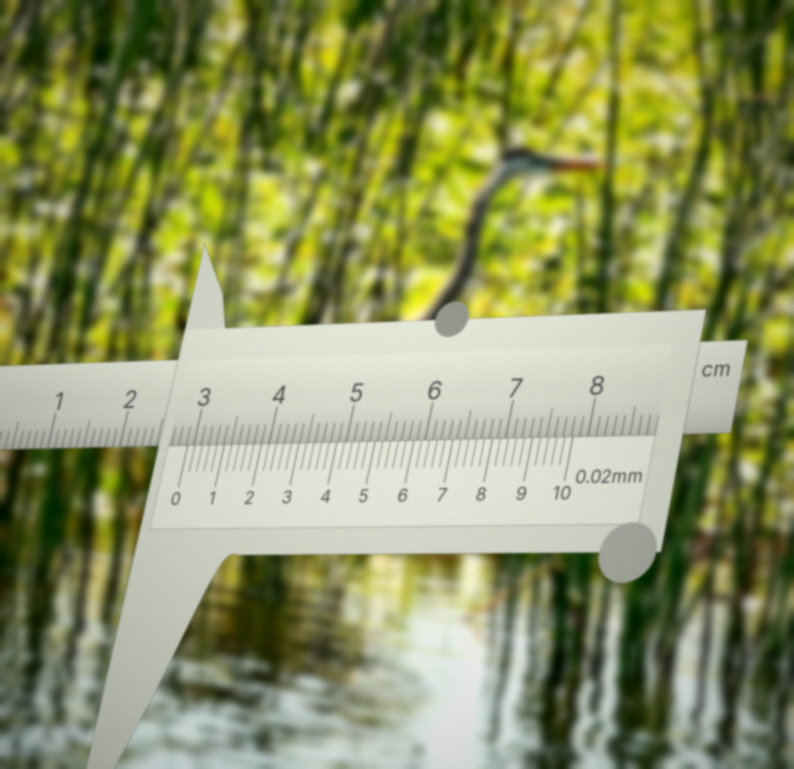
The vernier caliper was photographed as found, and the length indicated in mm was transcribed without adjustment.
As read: 29.2 mm
